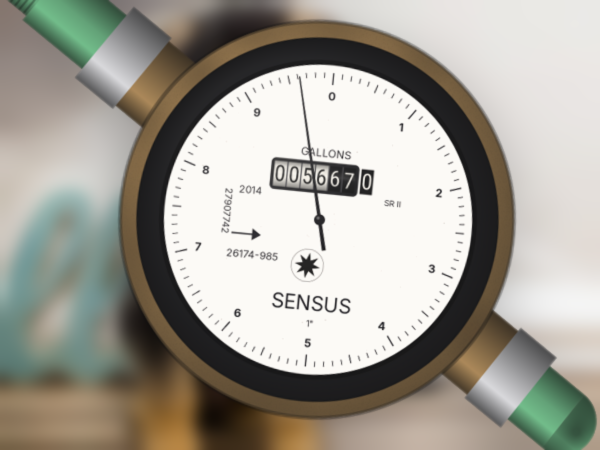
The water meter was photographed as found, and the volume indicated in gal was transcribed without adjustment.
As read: 56669.6 gal
